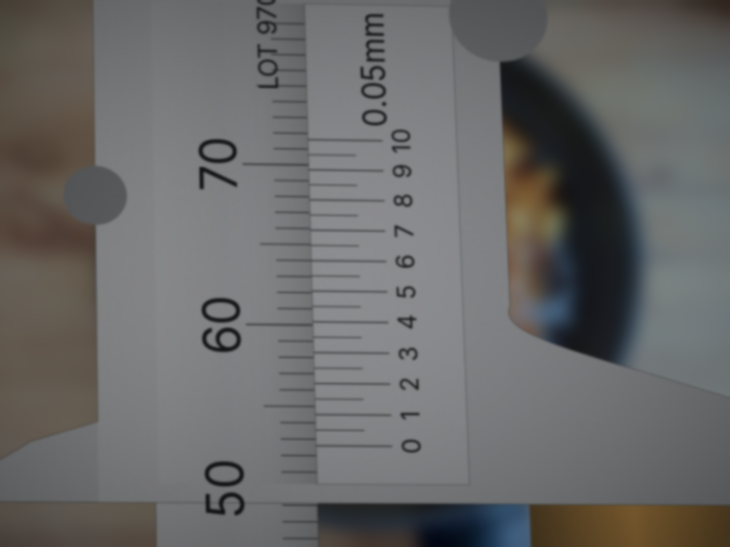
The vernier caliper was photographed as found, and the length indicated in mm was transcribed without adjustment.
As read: 52.6 mm
